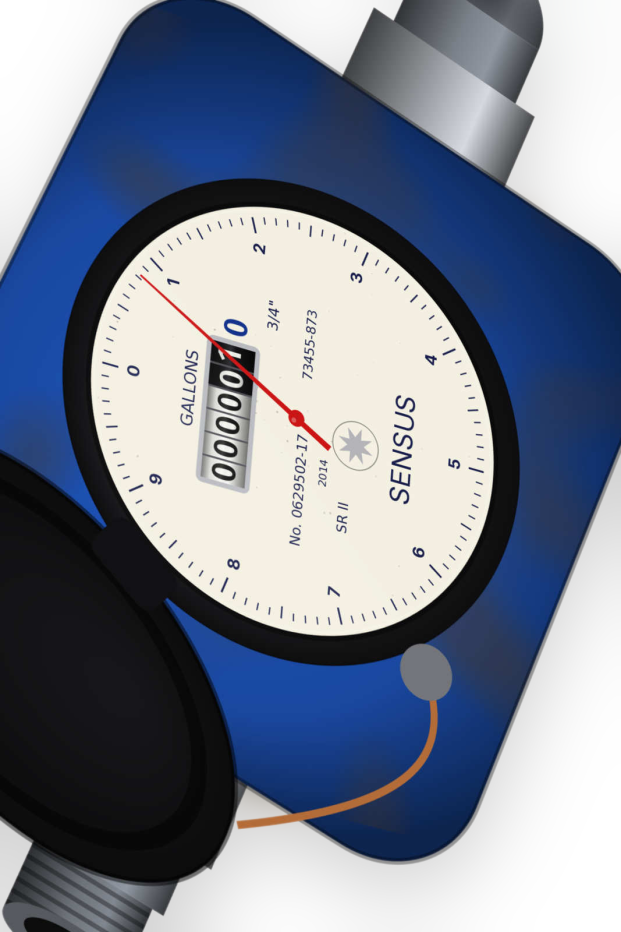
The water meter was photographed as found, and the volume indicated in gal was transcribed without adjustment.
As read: 10.8 gal
